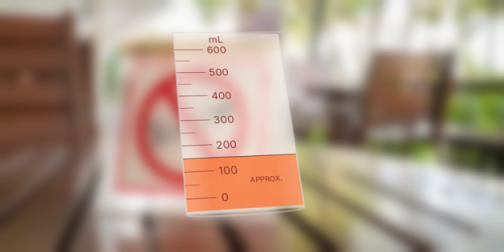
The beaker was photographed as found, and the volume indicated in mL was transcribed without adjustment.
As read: 150 mL
